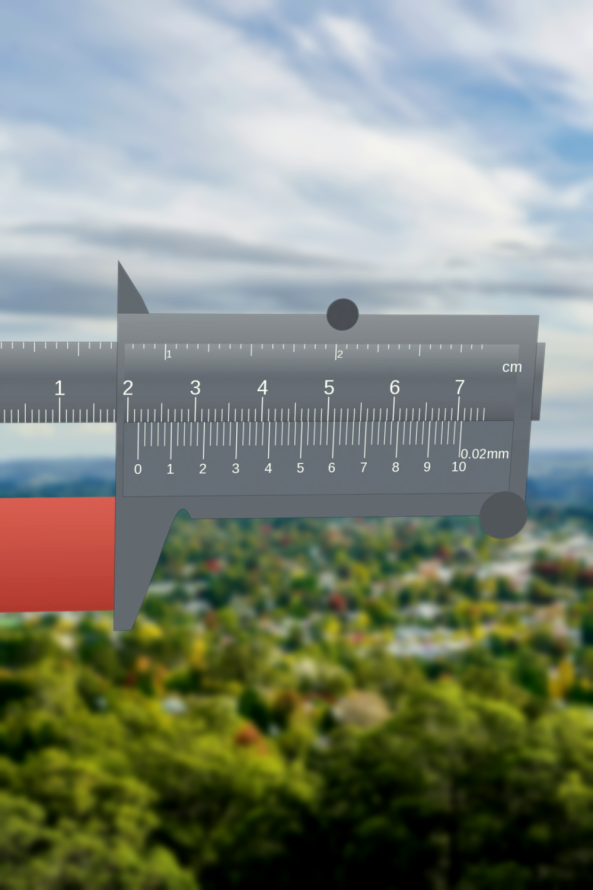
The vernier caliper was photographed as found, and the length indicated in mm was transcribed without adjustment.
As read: 21.6 mm
